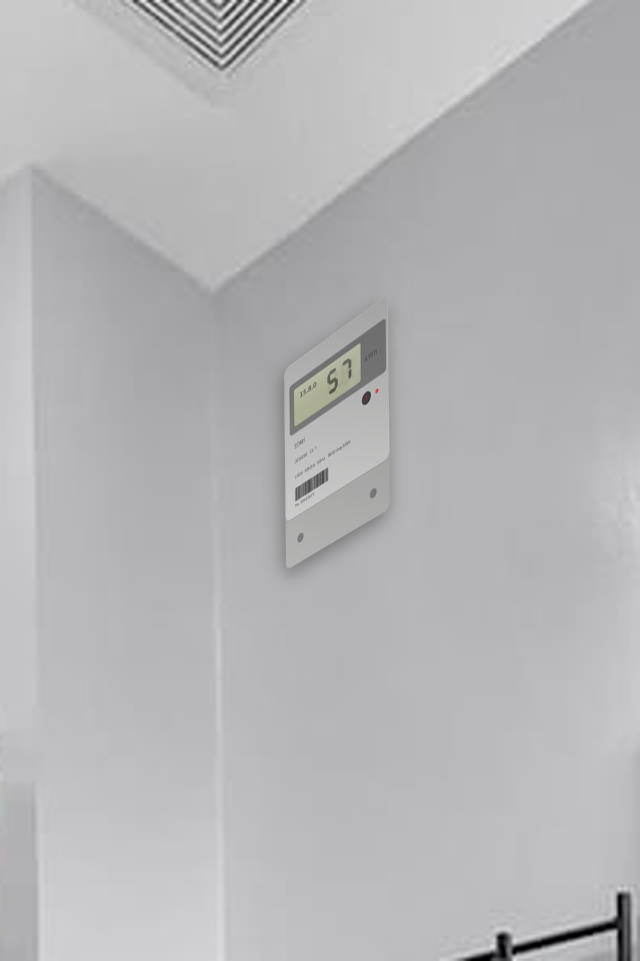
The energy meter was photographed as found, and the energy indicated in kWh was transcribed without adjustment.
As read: 57 kWh
